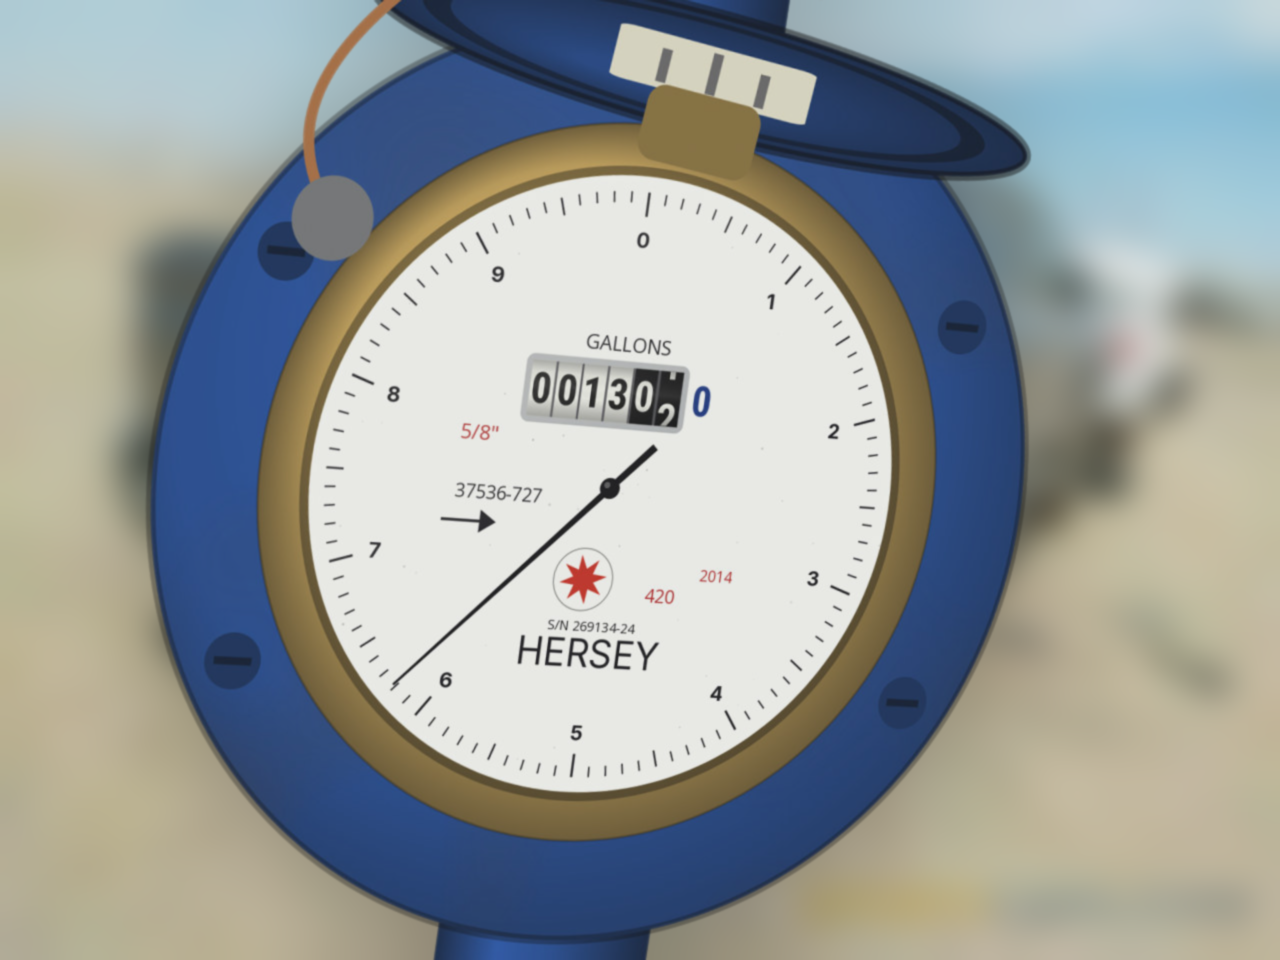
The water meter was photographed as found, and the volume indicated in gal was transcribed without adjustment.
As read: 13016.2 gal
